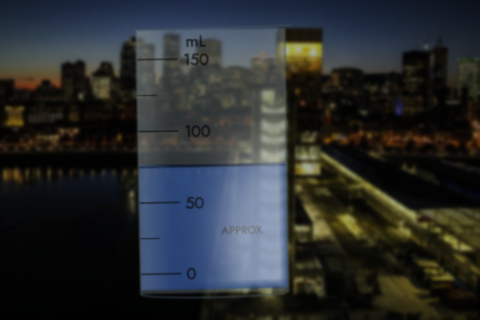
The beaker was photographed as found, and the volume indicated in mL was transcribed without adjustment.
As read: 75 mL
